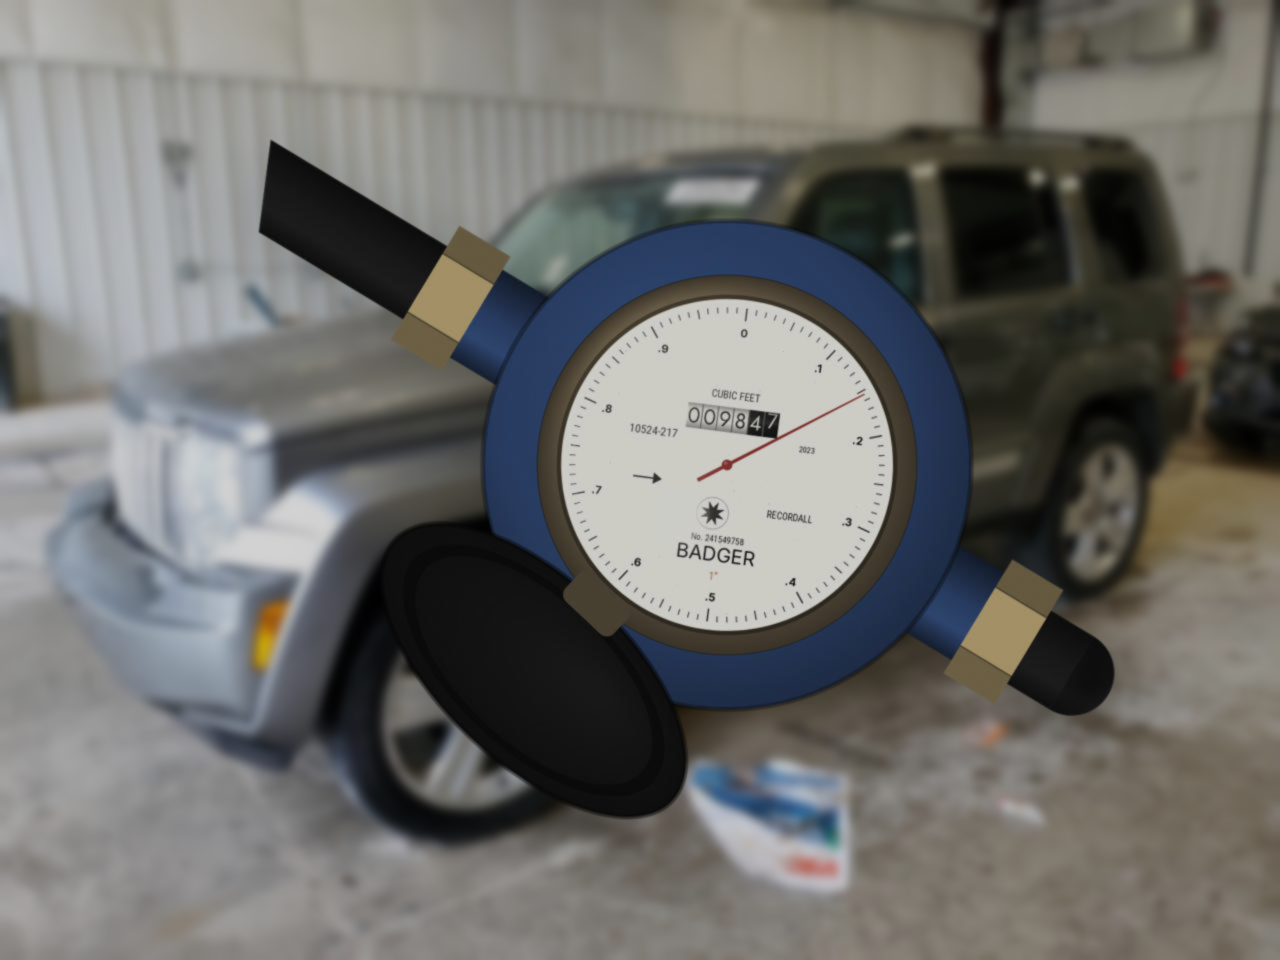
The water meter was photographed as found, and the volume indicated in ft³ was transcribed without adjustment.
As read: 9847.15 ft³
